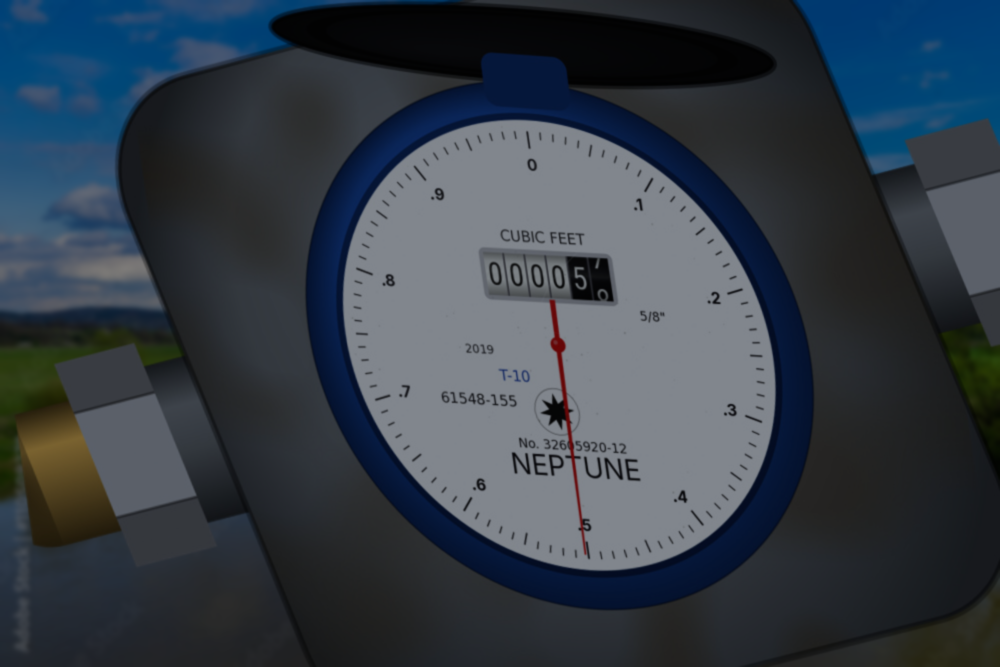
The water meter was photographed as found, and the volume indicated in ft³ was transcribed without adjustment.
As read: 57.50 ft³
